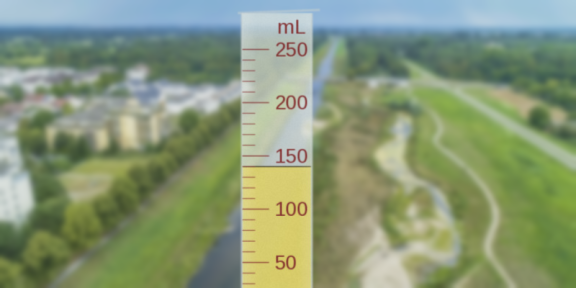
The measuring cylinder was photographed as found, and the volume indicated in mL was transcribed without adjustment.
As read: 140 mL
